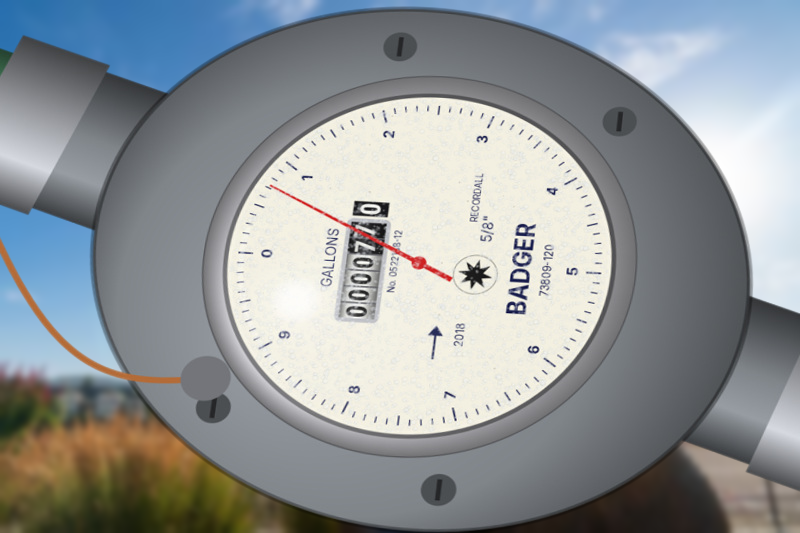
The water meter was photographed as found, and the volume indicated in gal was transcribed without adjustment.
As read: 770.7 gal
